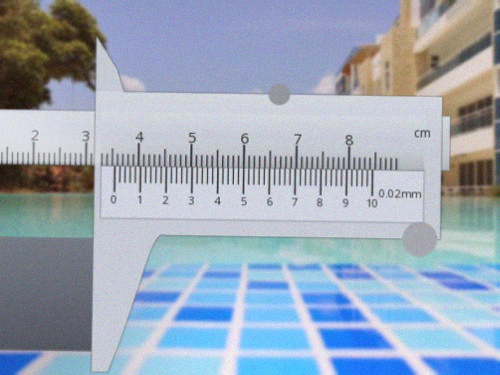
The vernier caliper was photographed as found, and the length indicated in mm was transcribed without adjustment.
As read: 35.5 mm
